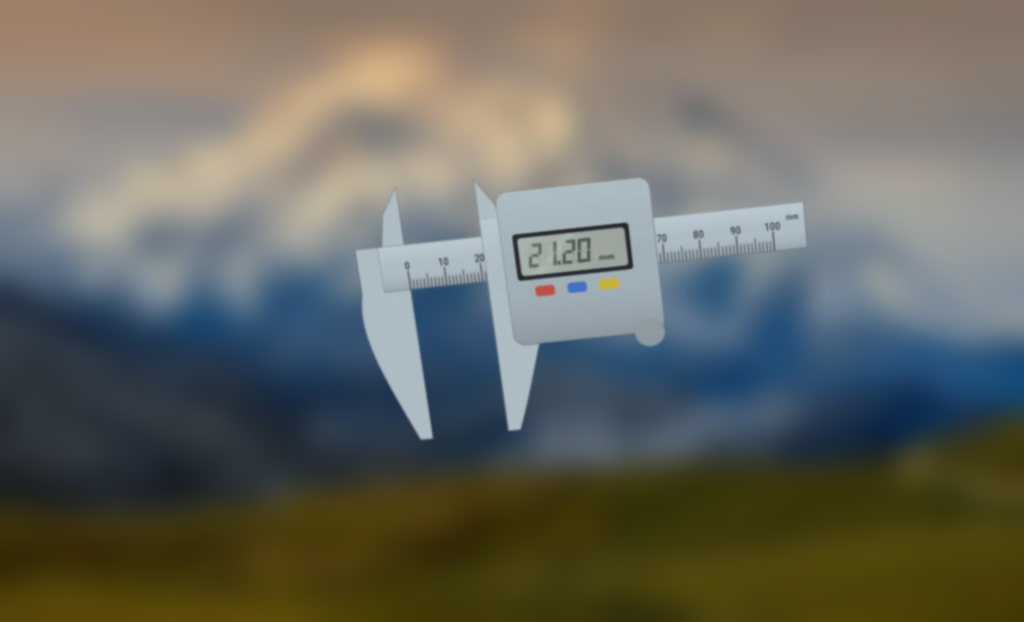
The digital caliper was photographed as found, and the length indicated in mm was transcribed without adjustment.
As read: 21.20 mm
